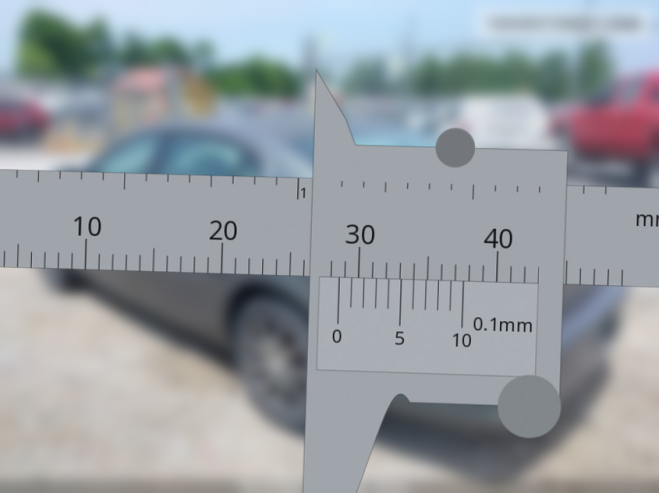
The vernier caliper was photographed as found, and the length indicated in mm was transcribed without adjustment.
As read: 28.6 mm
